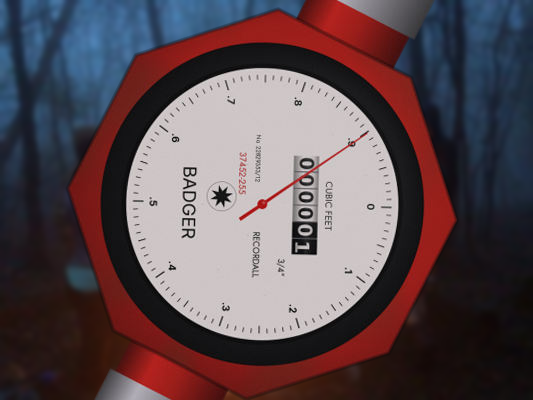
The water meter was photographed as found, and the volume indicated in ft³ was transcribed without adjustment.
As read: 0.90 ft³
